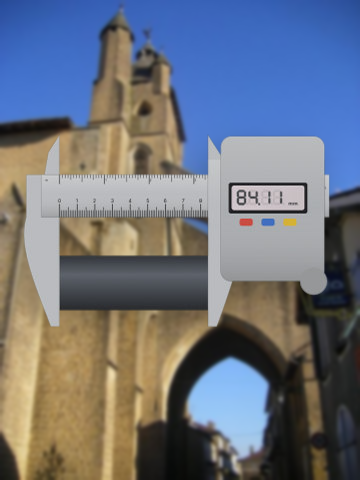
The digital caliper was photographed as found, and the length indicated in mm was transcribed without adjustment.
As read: 84.11 mm
